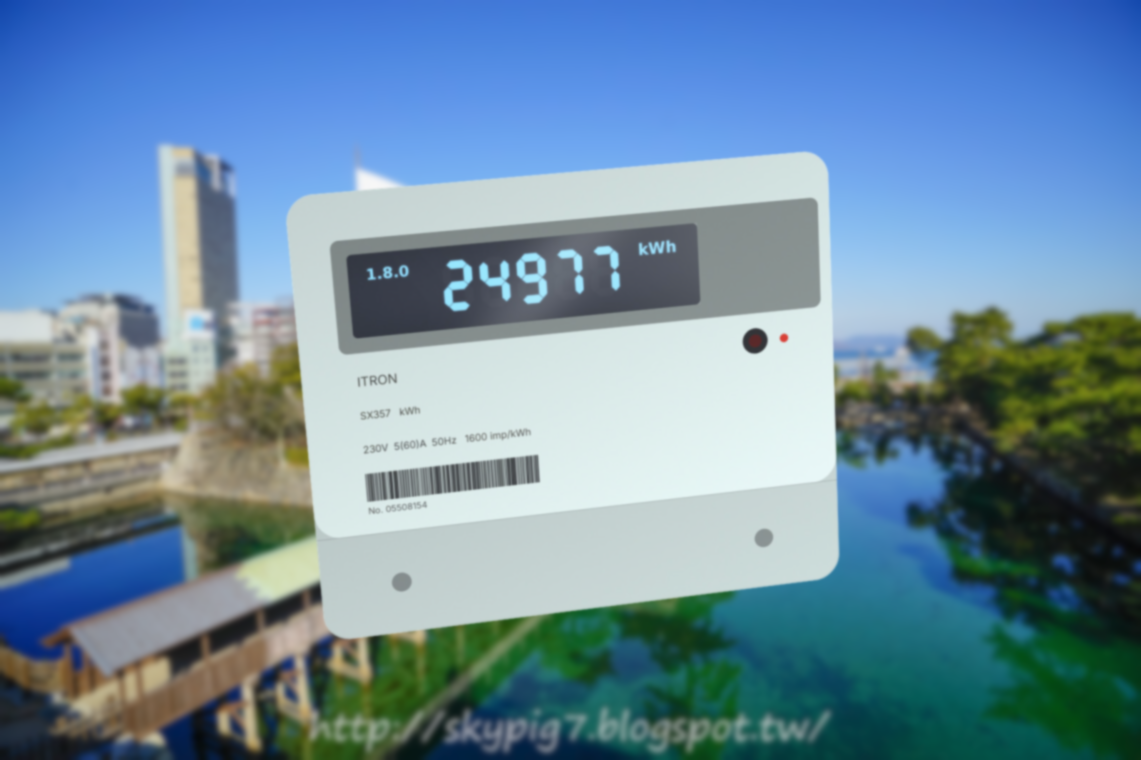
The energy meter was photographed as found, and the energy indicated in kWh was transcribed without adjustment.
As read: 24977 kWh
